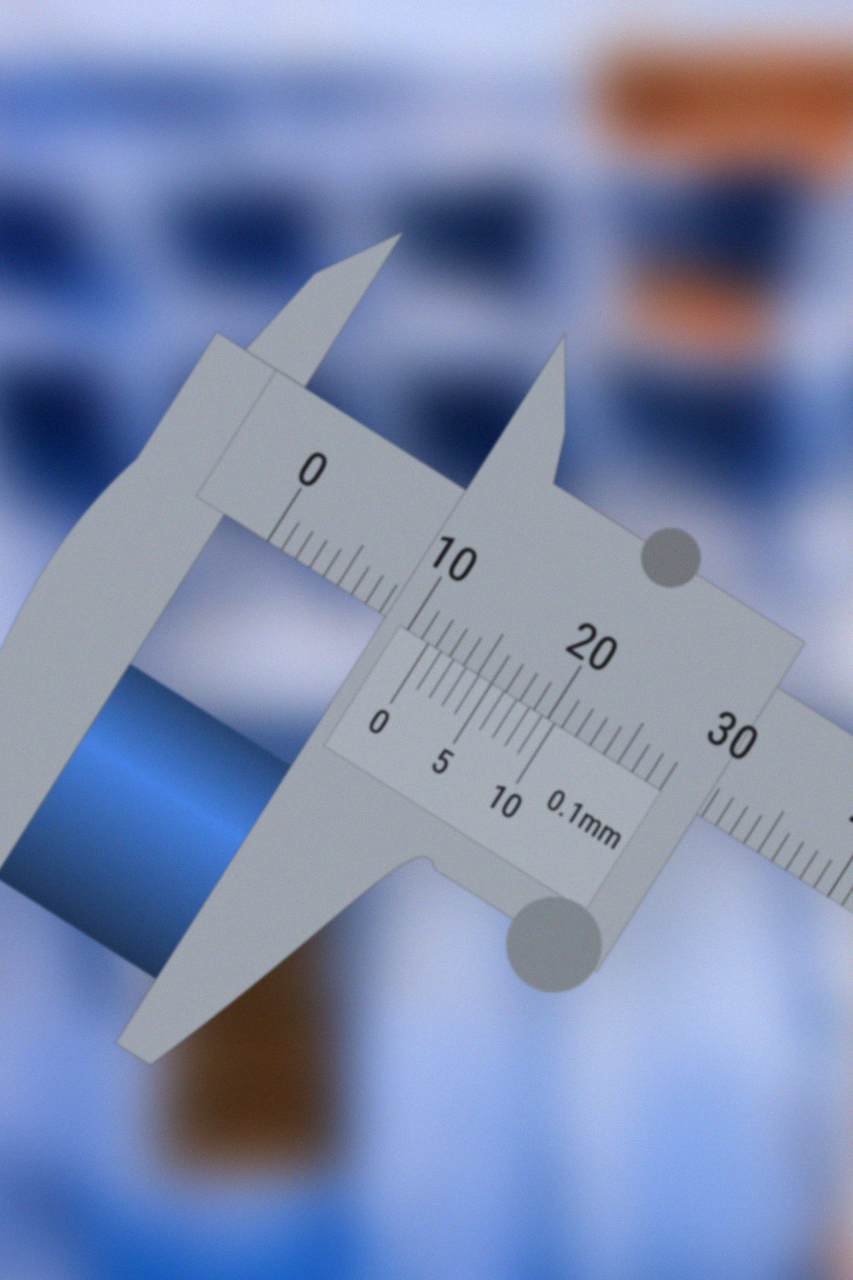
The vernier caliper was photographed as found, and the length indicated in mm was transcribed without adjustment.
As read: 11.5 mm
